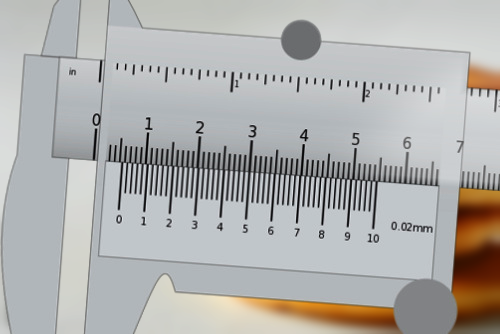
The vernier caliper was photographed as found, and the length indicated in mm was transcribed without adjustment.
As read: 5.5 mm
